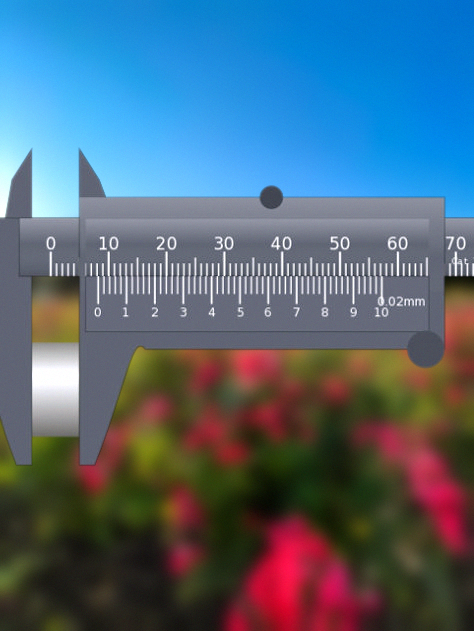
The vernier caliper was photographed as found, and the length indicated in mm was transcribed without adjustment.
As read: 8.2 mm
